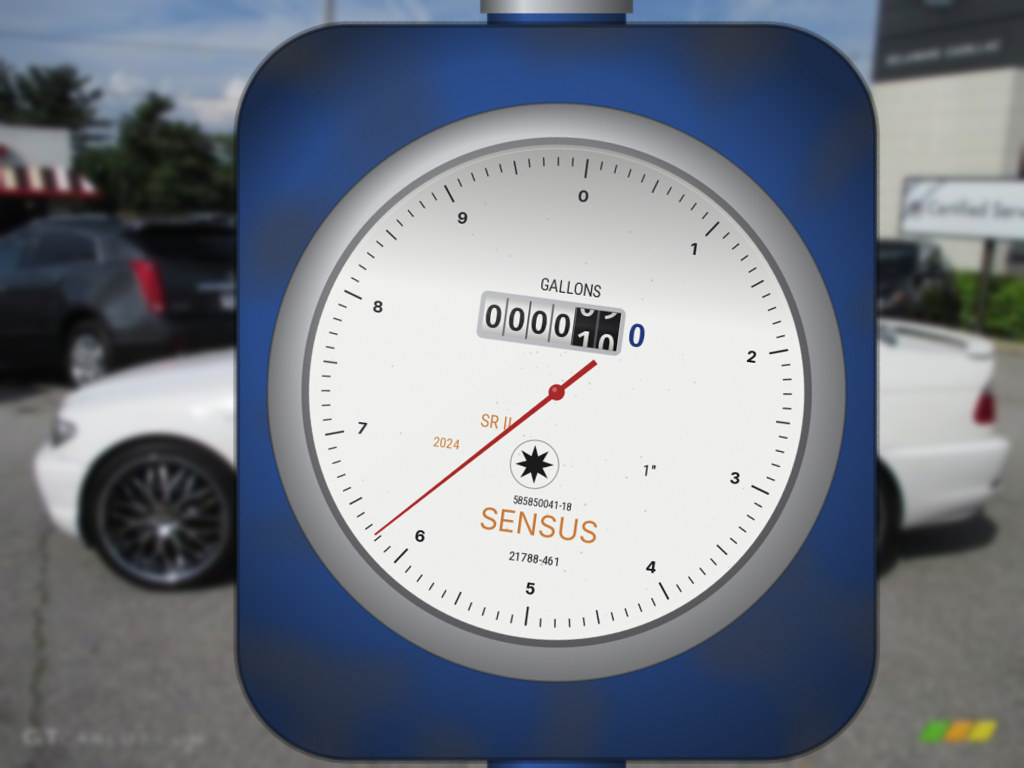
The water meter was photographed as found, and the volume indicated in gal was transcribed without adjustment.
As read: 96.2 gal
